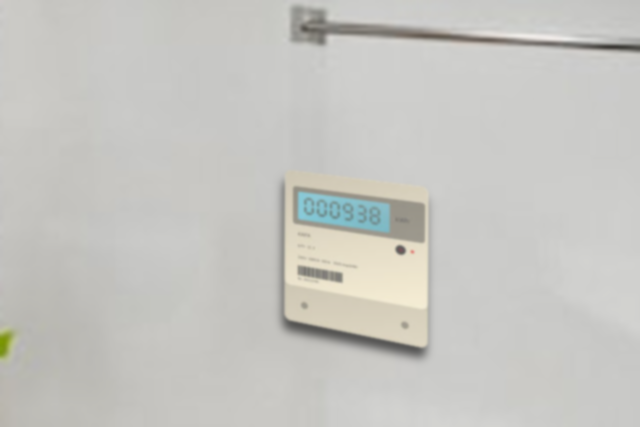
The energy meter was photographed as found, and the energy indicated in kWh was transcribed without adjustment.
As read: 938 kWh
